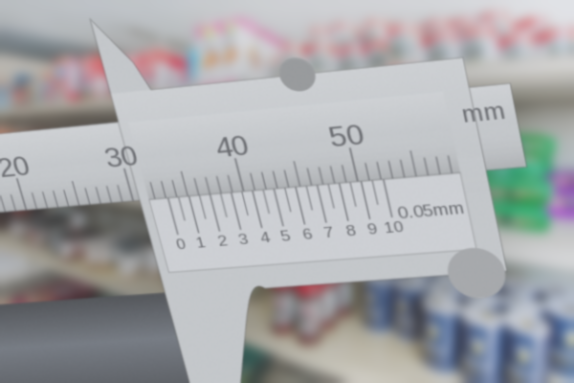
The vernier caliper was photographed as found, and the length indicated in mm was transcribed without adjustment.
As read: 33.2 mm
